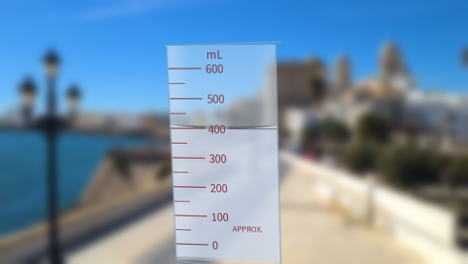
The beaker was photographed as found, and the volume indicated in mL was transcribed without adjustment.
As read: 400 mL
